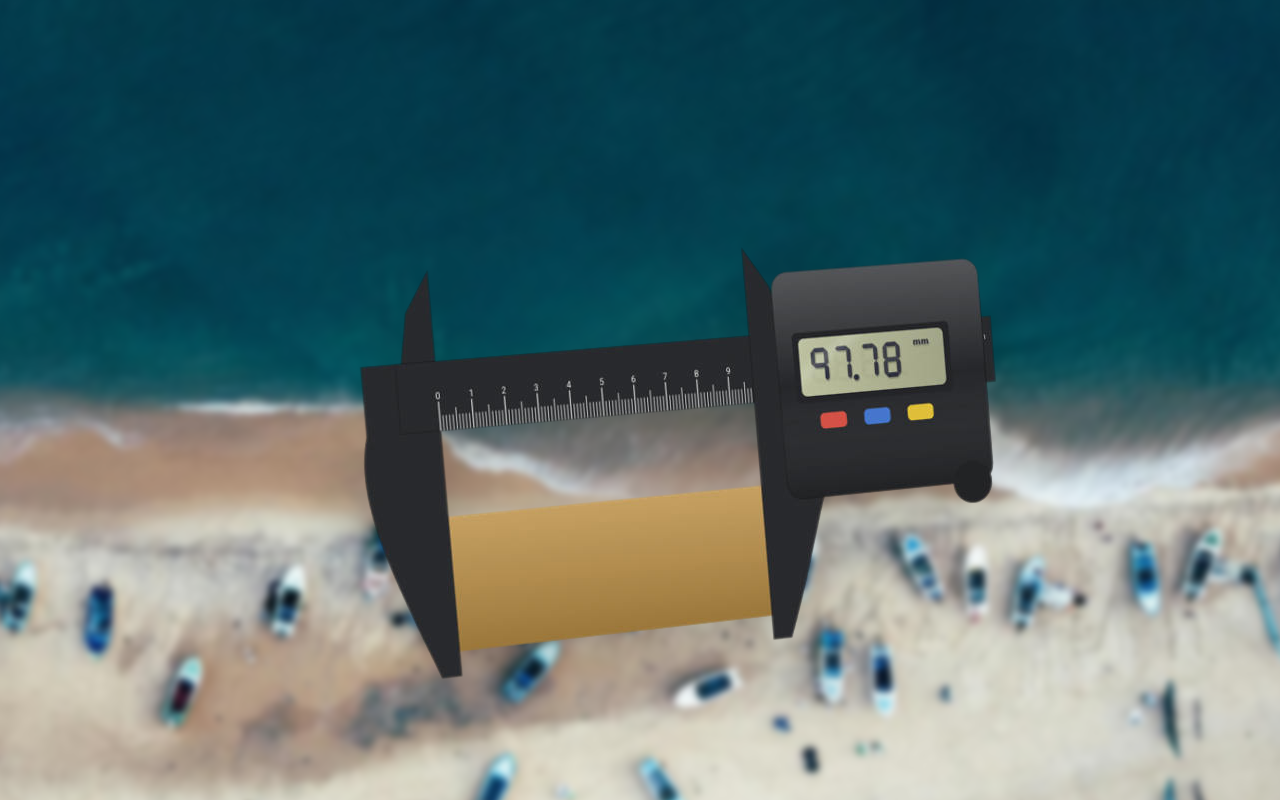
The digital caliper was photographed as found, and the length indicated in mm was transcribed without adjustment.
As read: 97.78 mm
